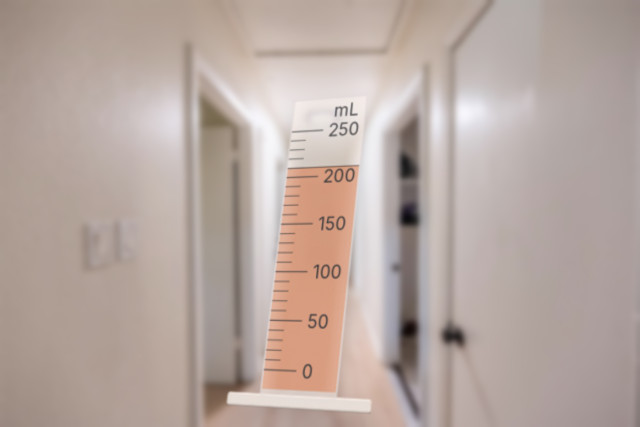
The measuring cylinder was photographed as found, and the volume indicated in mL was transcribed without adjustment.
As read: 210 mL
